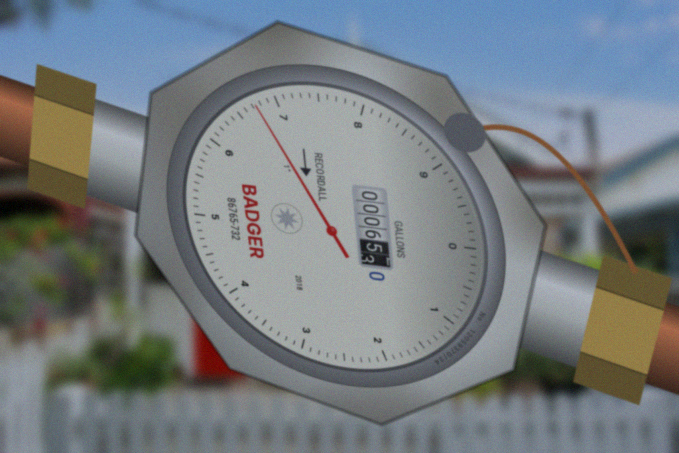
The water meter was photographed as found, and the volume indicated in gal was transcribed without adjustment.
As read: 6526.7 gal
